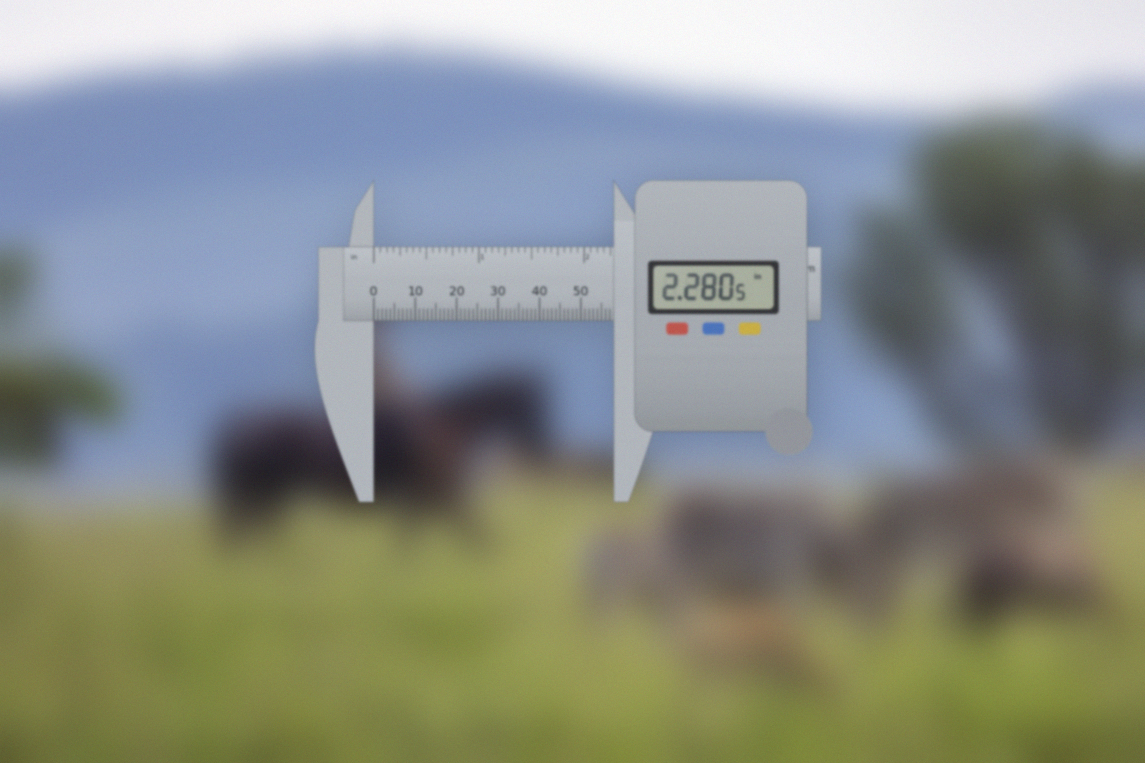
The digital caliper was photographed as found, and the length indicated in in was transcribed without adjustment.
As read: 2.2805 in
